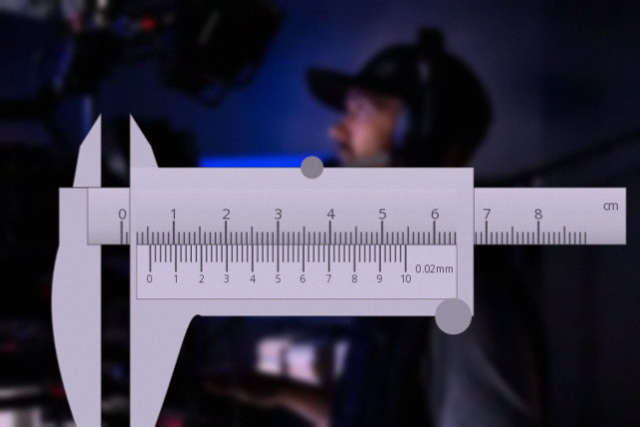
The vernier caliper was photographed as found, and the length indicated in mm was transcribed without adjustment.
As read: 5.5 mm
